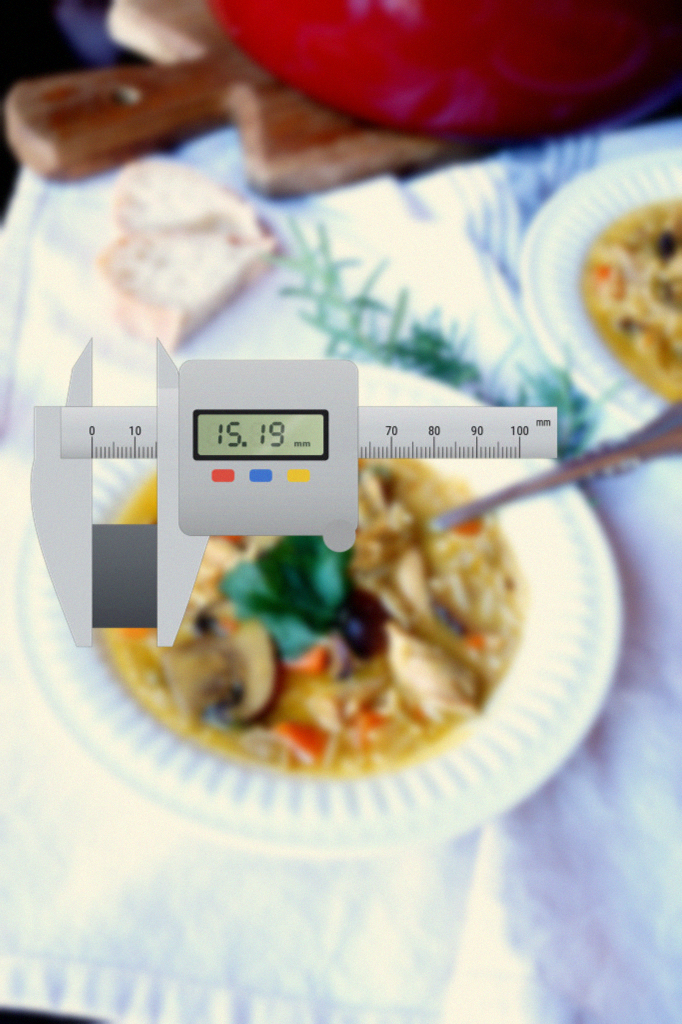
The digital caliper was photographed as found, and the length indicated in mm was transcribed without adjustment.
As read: 15.19 mm
